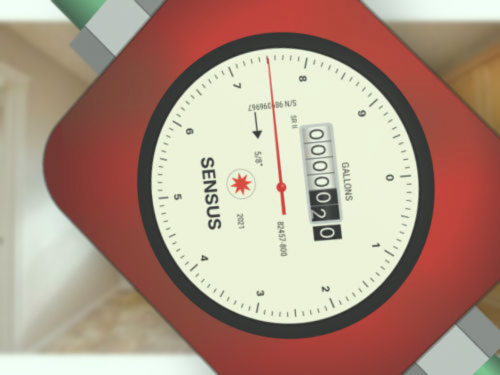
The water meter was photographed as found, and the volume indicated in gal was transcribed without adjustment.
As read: 17.5 gal
